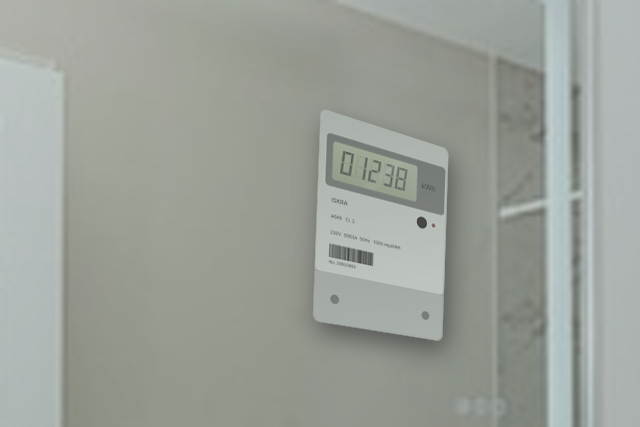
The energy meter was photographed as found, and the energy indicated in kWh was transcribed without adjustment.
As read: 1238 kWh
